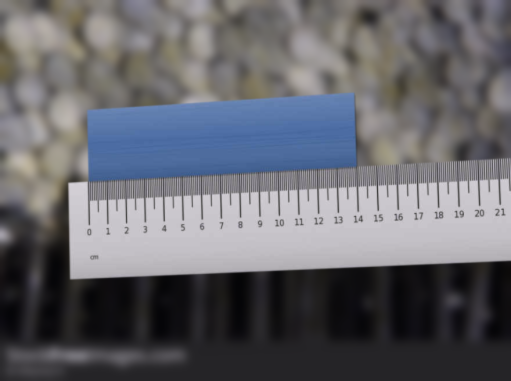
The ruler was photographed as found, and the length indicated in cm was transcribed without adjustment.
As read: 14 cm
